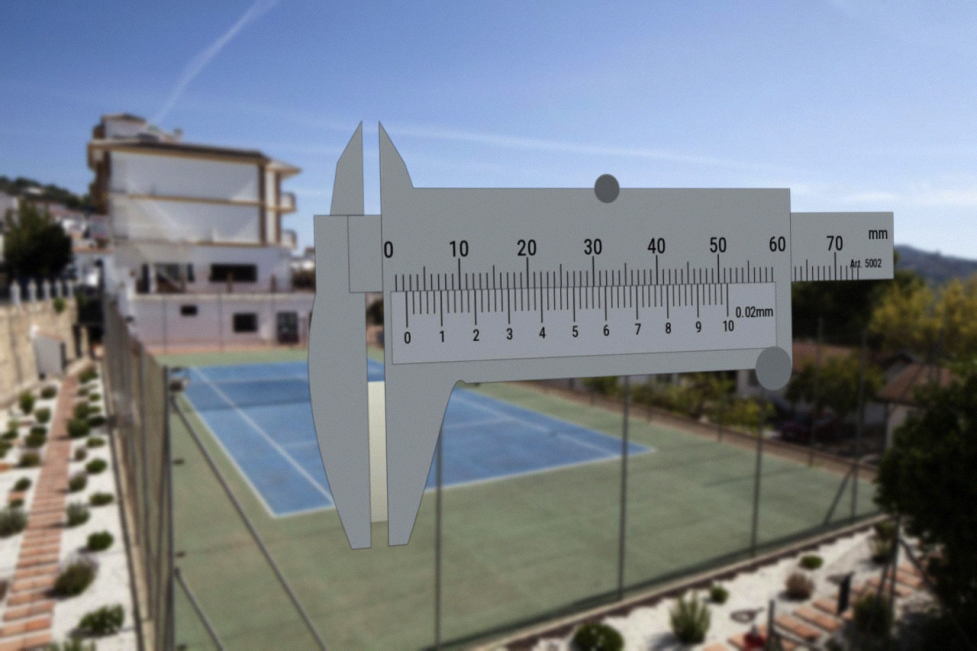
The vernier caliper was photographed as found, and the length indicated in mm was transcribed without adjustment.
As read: 2.4 mm
